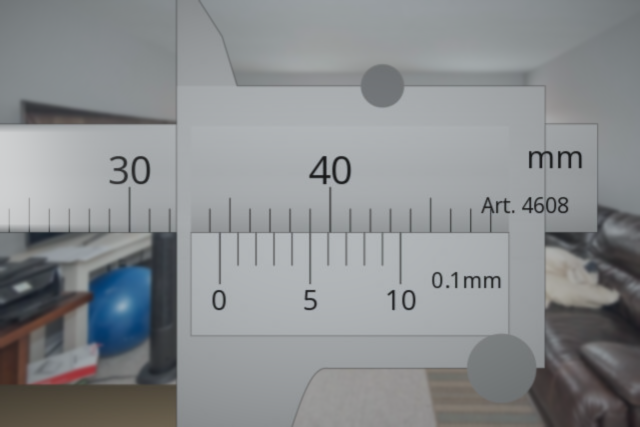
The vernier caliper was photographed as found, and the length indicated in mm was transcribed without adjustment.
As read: 34.5 mm
